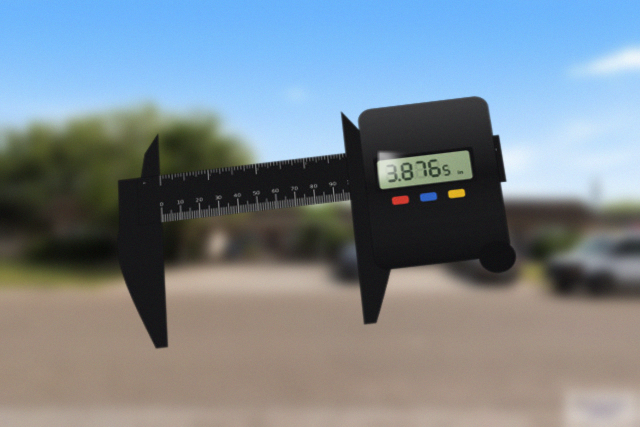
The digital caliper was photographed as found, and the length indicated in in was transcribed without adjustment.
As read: 3.8765 in
